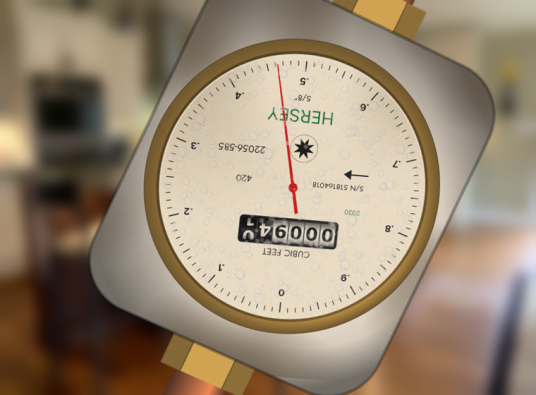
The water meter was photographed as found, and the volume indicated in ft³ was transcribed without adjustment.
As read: 940.46 ft³
